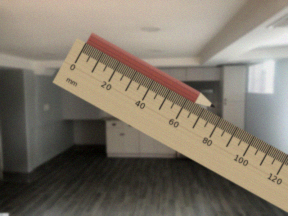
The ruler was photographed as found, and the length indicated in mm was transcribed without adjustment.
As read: 75 mm
